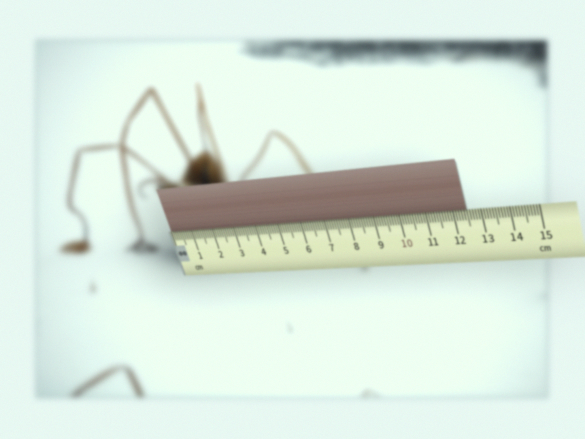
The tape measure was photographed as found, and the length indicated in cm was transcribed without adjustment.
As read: 12.5 cm
